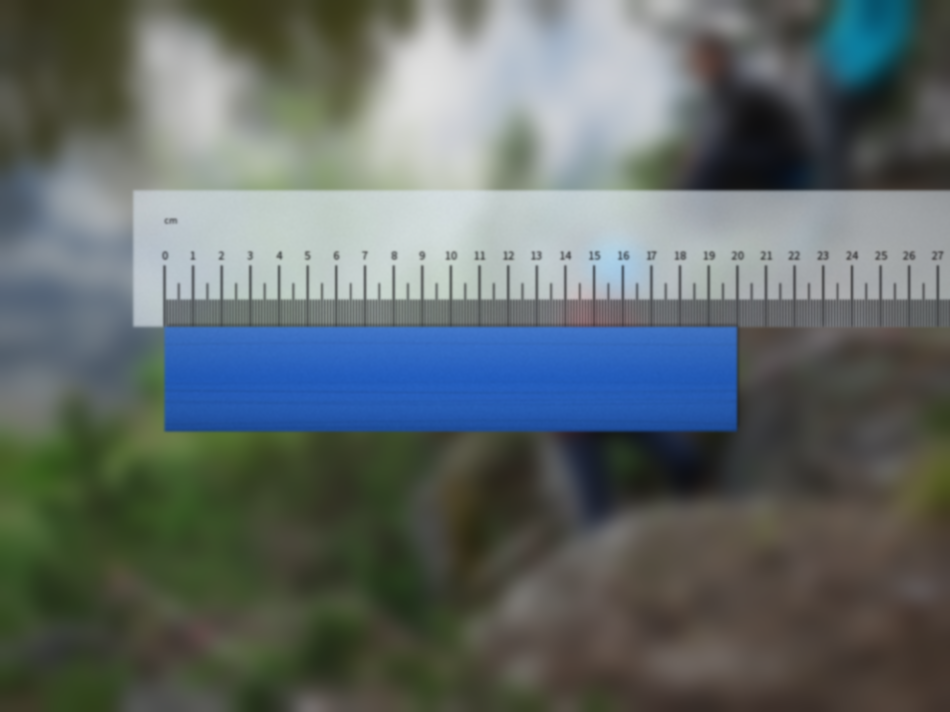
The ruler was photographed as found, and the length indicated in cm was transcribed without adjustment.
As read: 20 cm
